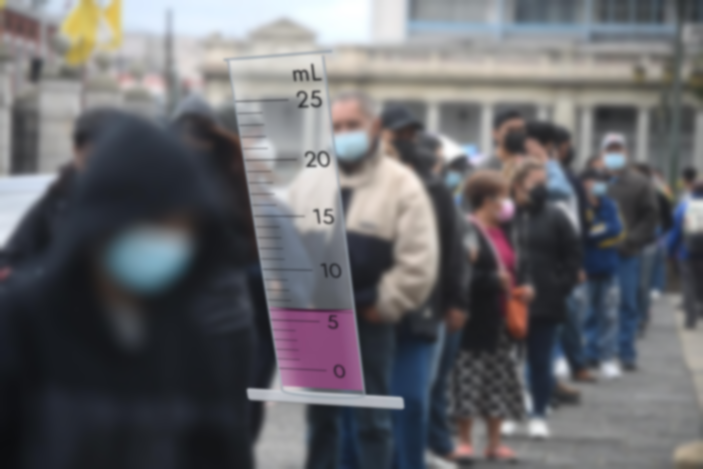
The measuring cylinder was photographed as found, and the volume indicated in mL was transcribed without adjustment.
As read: 6 mL
